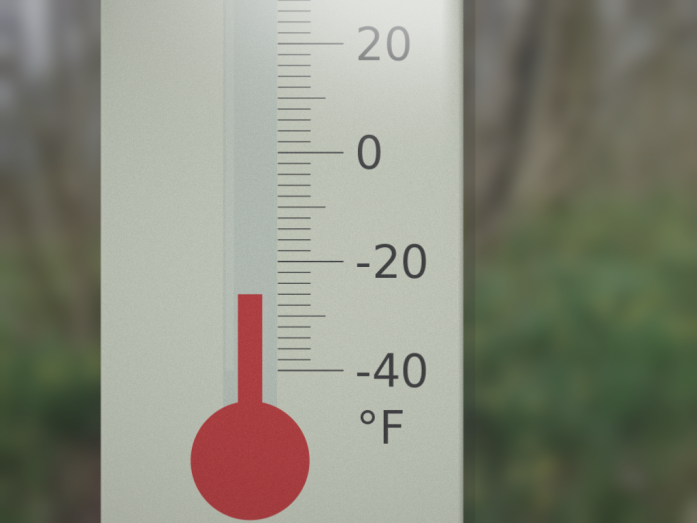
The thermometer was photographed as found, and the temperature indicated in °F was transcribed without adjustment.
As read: -26 °F
